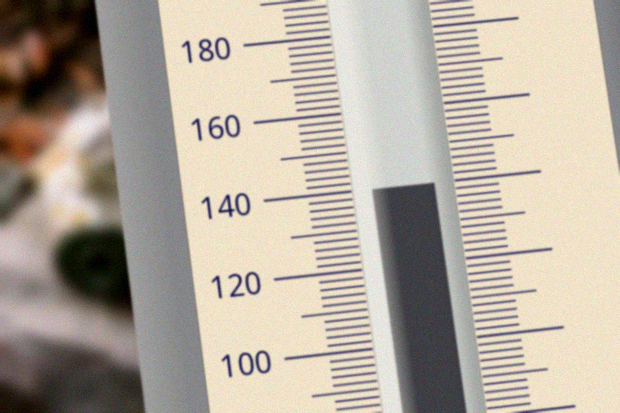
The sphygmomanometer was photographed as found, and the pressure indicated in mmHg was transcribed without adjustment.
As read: 140 mmHg
